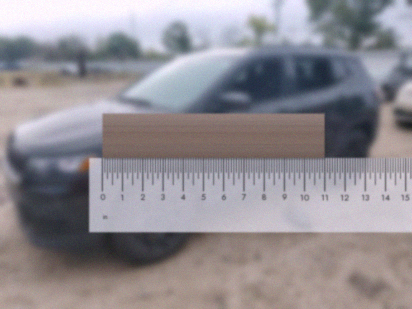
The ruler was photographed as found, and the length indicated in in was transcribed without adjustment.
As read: 11 in
